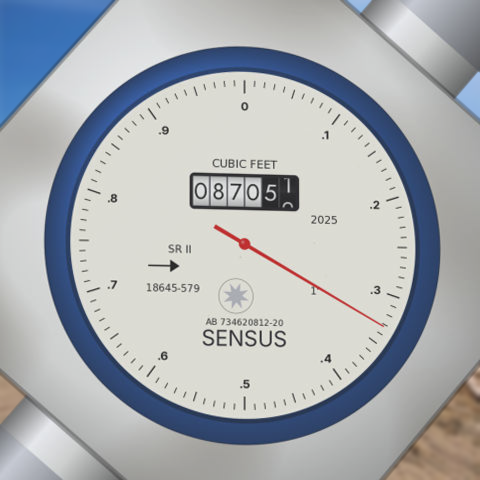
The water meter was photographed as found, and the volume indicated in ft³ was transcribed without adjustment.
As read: 87051.33 ft³
